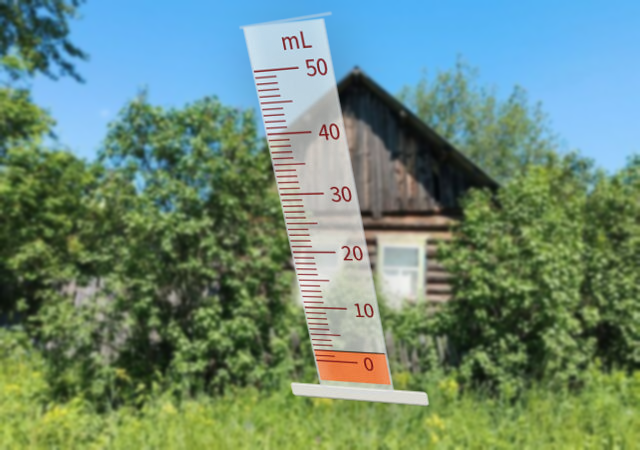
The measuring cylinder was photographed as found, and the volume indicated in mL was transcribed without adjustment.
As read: 2 mL
